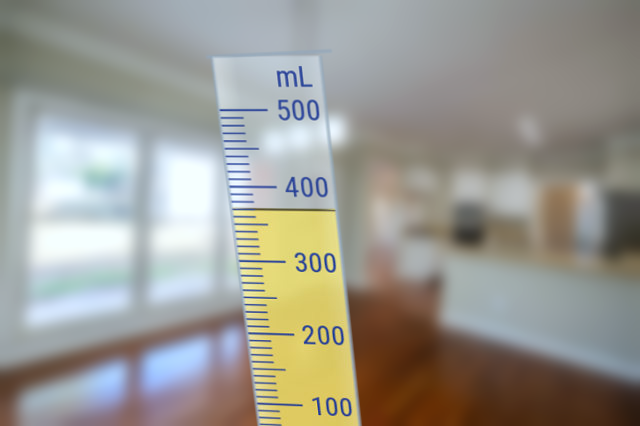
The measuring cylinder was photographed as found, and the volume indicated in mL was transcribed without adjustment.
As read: 370 mL
